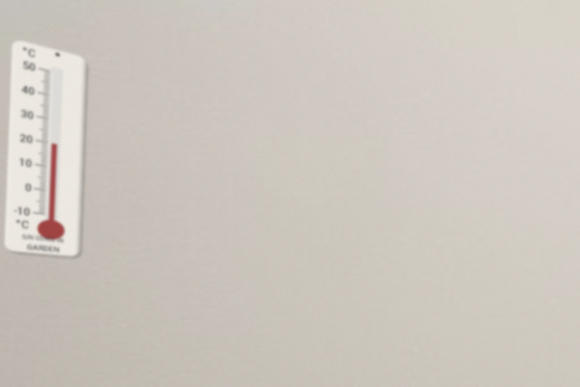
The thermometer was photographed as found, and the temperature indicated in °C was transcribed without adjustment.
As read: 20 °C
